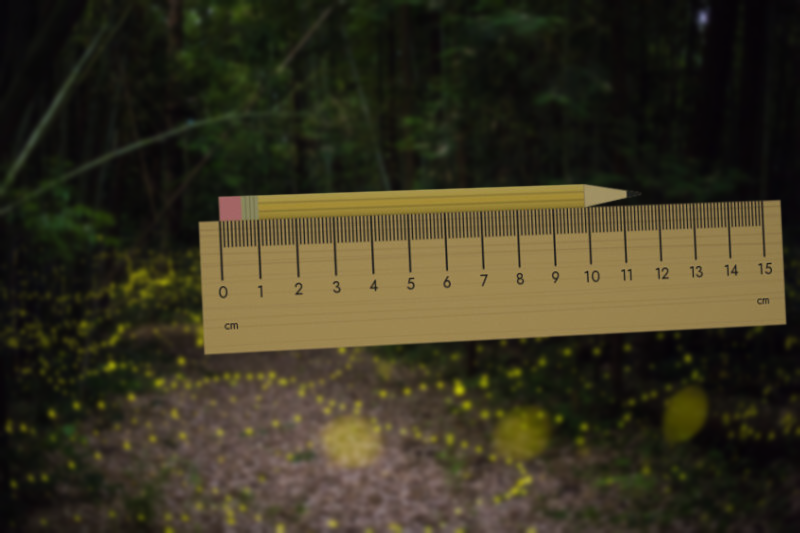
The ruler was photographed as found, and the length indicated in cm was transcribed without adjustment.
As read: 11.5 cm
